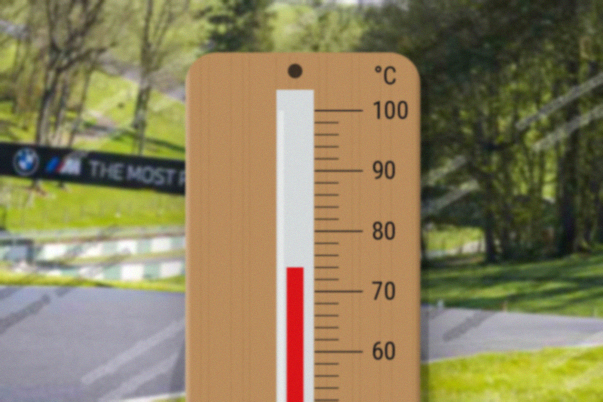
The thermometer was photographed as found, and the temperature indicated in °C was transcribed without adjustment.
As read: 74 °C
